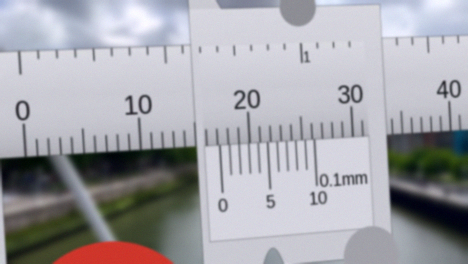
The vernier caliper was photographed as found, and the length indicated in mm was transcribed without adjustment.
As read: 17.2 mm
